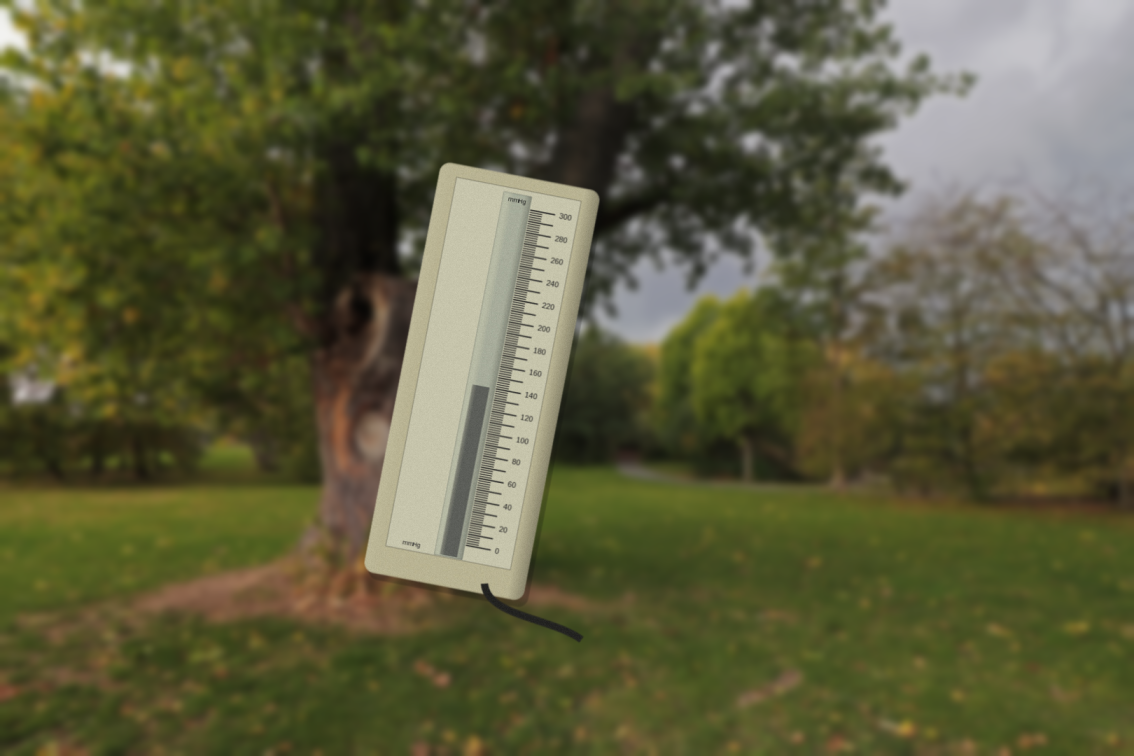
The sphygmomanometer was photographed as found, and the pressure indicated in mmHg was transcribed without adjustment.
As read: 140 mmHg
